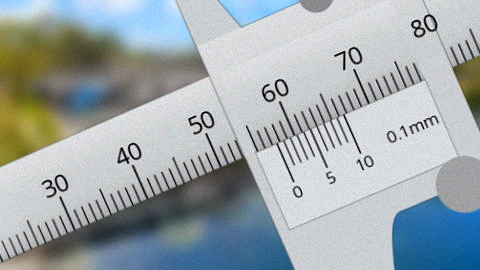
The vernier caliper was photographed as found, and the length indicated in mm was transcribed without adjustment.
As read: 57.6 mm
